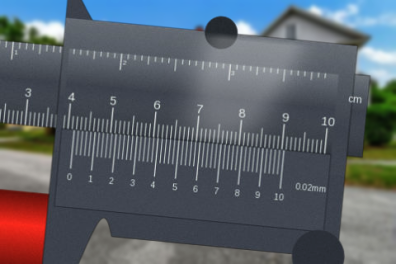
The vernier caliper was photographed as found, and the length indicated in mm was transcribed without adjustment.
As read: 41.5 mm
